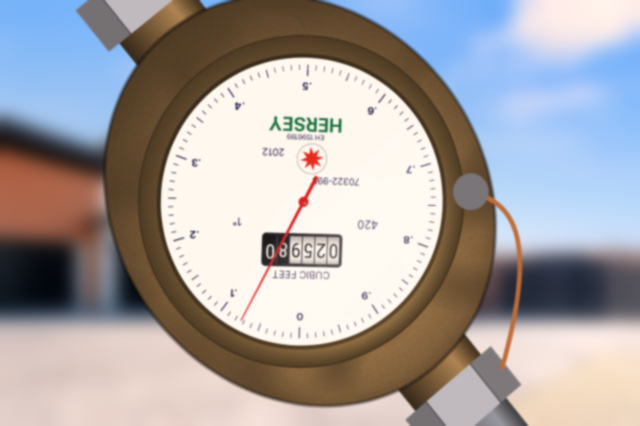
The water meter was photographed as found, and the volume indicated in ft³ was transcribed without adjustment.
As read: 25980.07 ft³
